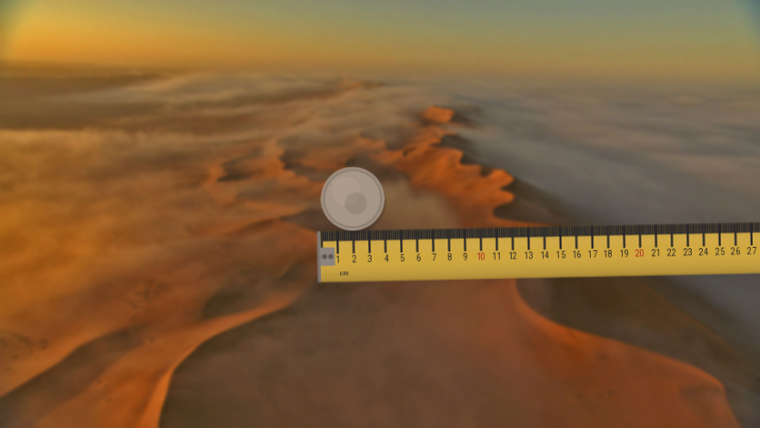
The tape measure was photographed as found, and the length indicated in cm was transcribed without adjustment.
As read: 4 cm
